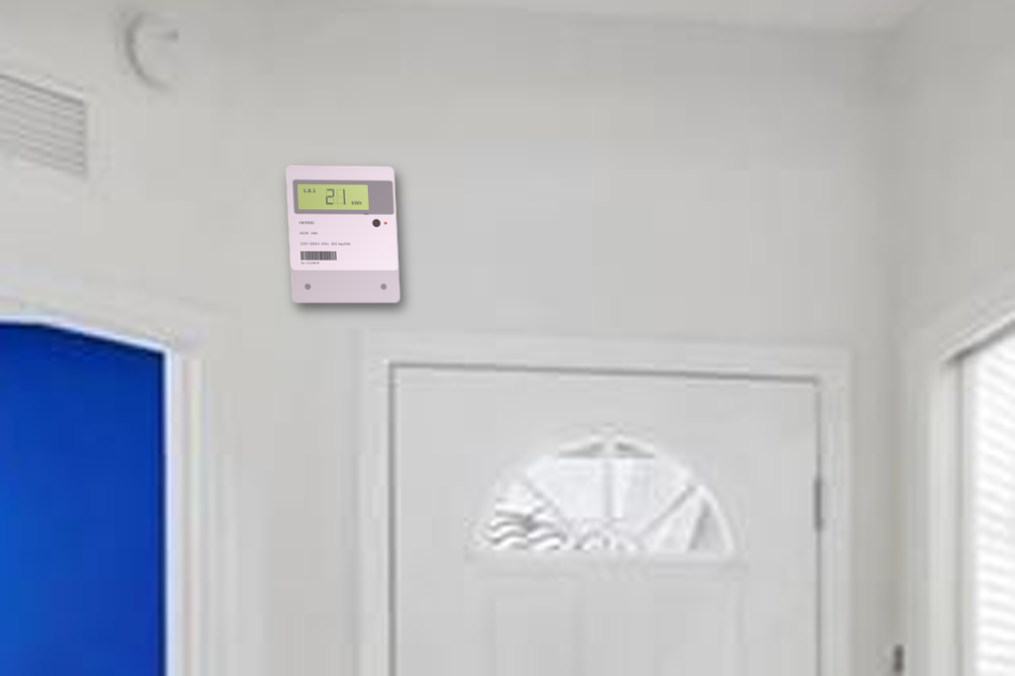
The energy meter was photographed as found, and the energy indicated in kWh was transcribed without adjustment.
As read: 21 kWh
